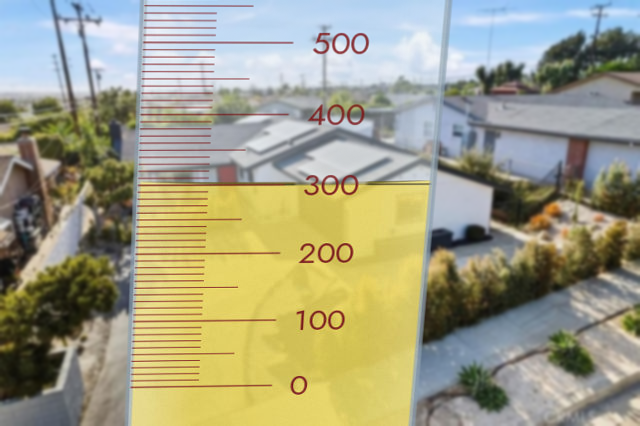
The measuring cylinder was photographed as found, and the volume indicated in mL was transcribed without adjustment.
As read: 300 mL
